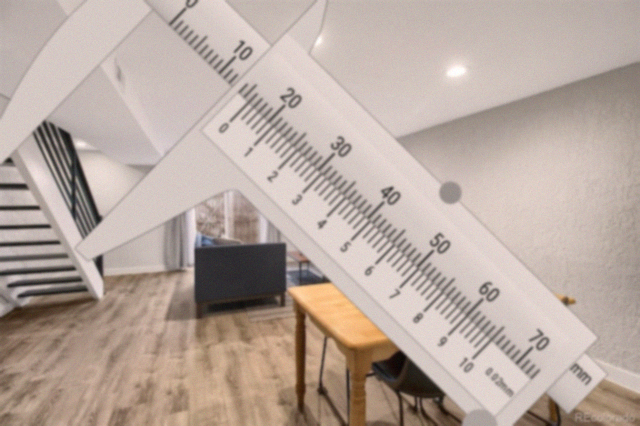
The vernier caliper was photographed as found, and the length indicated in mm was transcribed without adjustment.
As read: 16.0 mm
